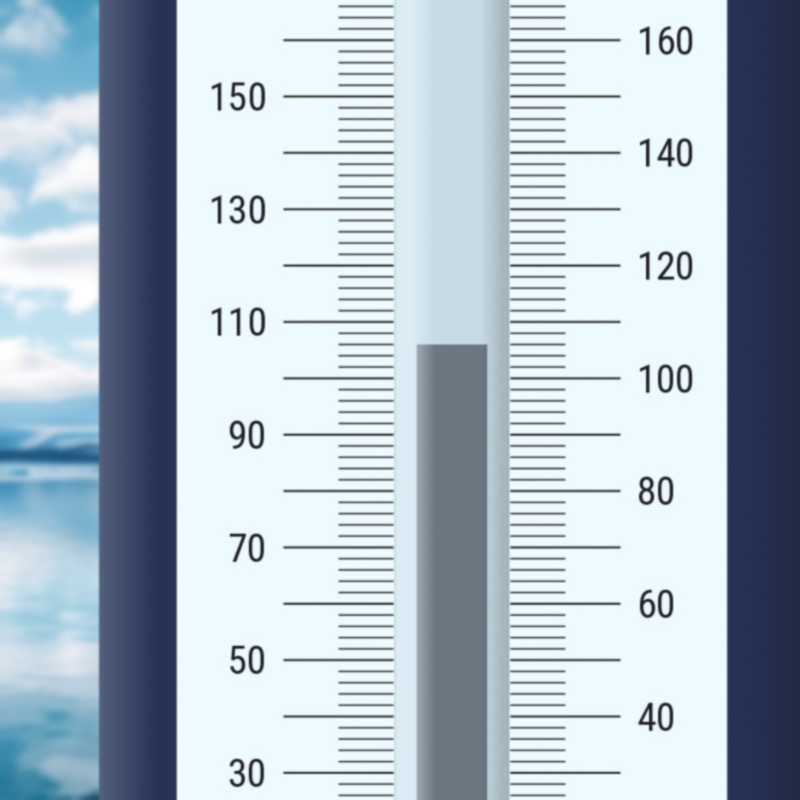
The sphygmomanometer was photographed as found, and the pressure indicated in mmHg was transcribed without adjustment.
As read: 106 mmHg
